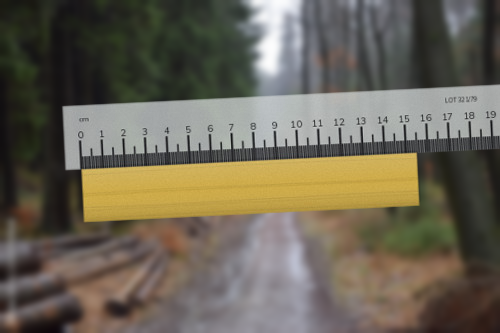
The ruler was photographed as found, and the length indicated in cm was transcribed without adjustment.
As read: 15.5 cm
